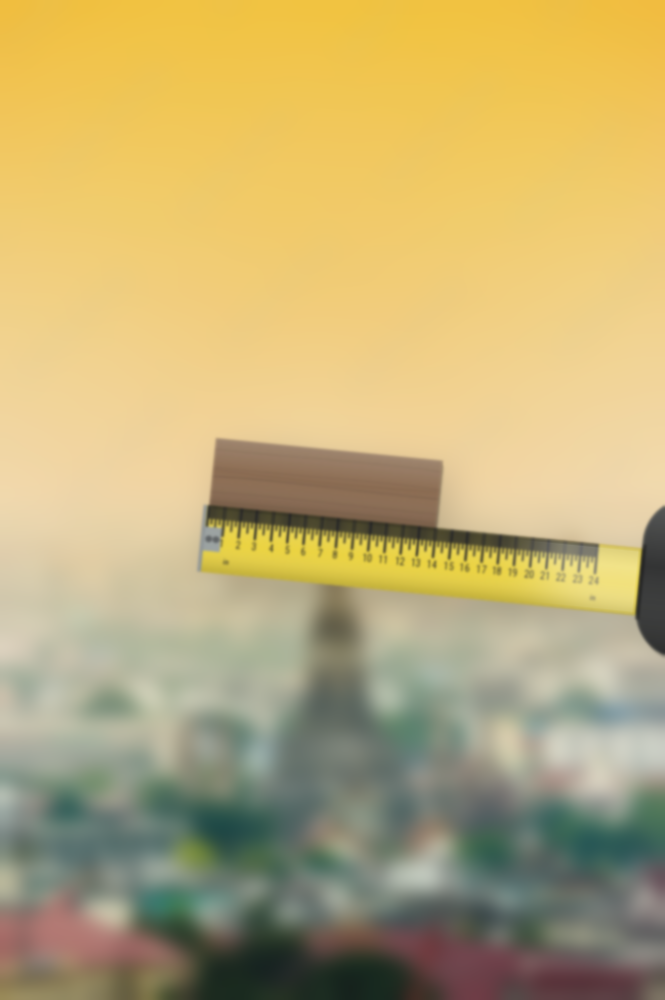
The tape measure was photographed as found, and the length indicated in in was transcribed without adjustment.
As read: 14 in
